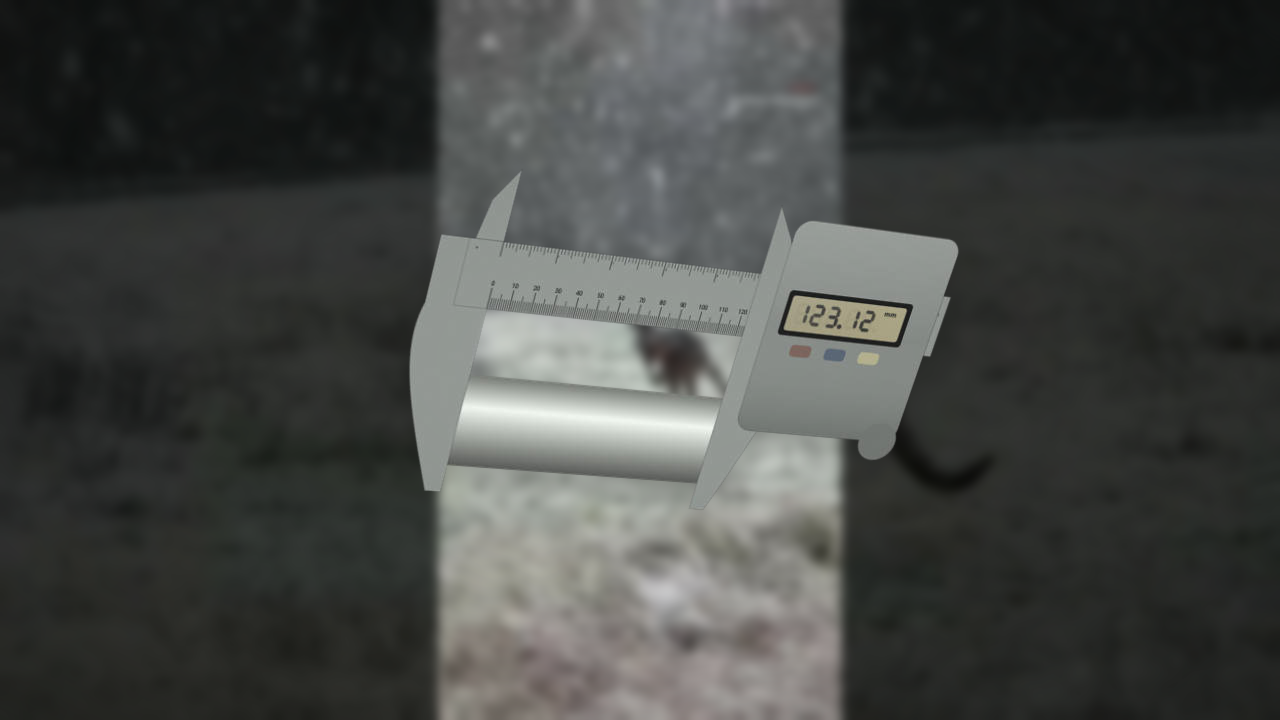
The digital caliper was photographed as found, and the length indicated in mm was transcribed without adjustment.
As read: 123.12 mm
